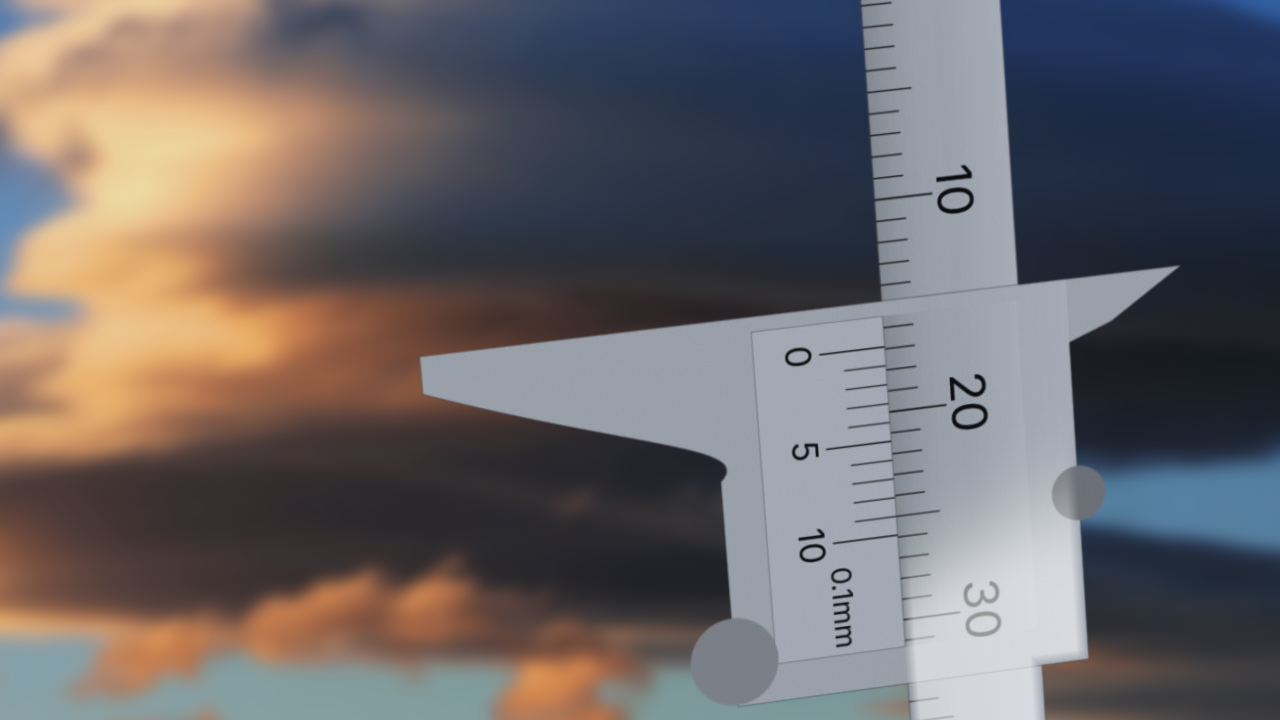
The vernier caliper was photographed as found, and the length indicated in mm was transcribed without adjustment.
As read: 16.9 mm
